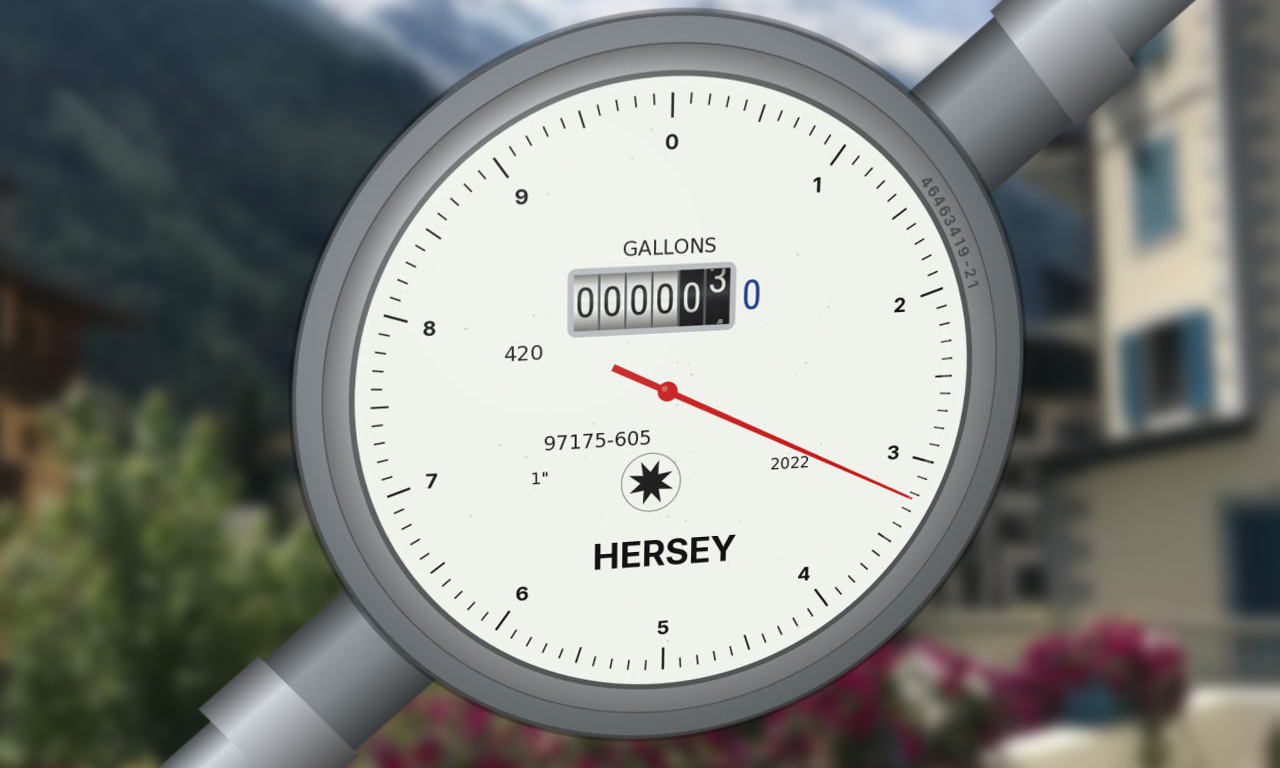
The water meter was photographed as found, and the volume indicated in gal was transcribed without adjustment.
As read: 33.2 gal
